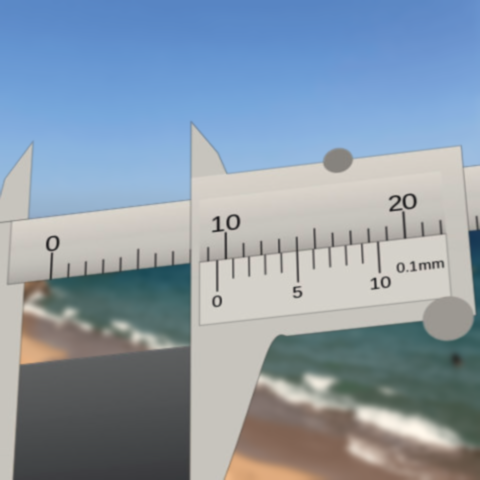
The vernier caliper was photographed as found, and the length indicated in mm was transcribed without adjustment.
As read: 9.5 mm
